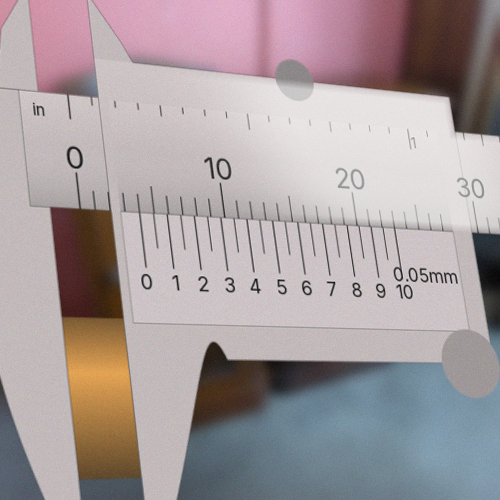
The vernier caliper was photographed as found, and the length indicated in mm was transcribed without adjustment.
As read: 4.0 mm
